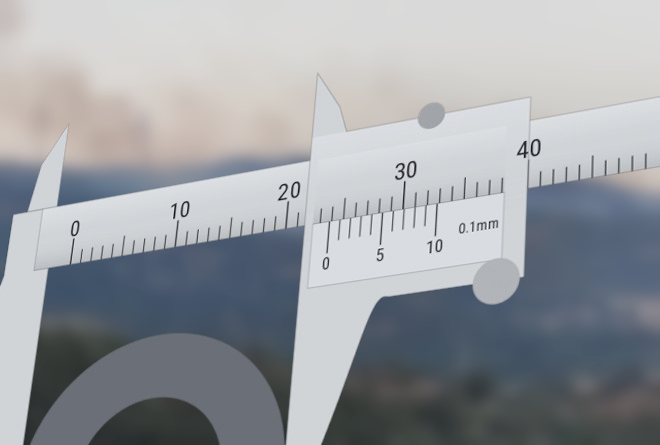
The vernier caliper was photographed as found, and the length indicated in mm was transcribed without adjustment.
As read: 23.8 mm
